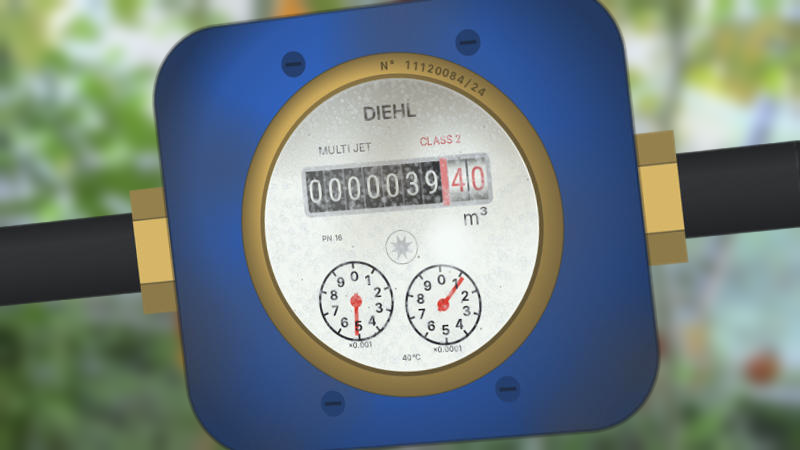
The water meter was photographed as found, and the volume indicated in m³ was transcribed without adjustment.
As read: 39.4051 m³
